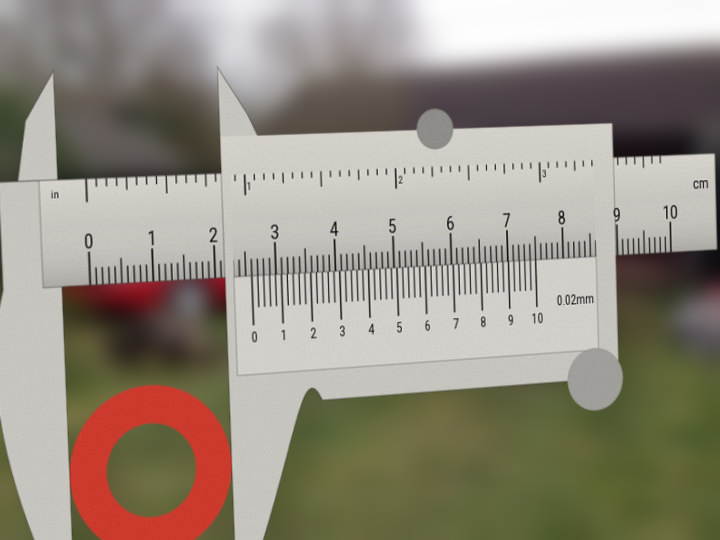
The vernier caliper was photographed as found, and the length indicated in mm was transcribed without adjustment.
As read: 26.0 mm
